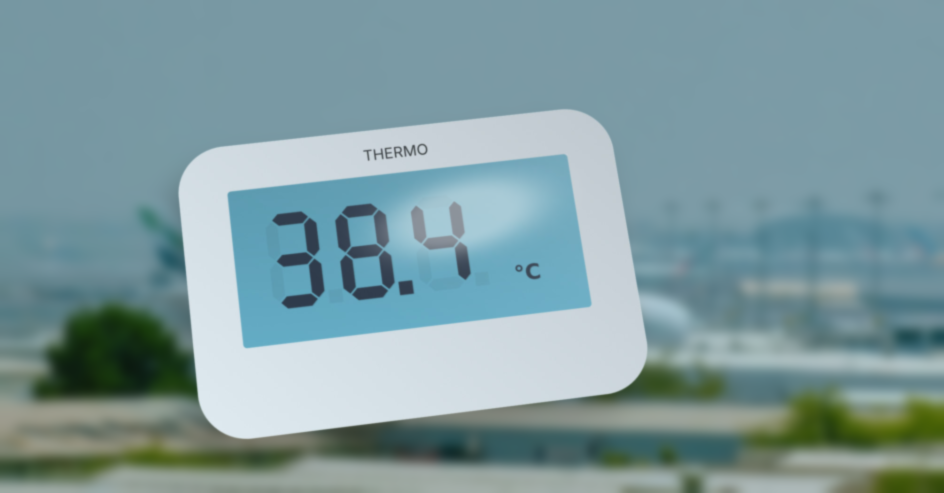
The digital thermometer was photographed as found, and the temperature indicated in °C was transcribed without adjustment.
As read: 38.4 °C
